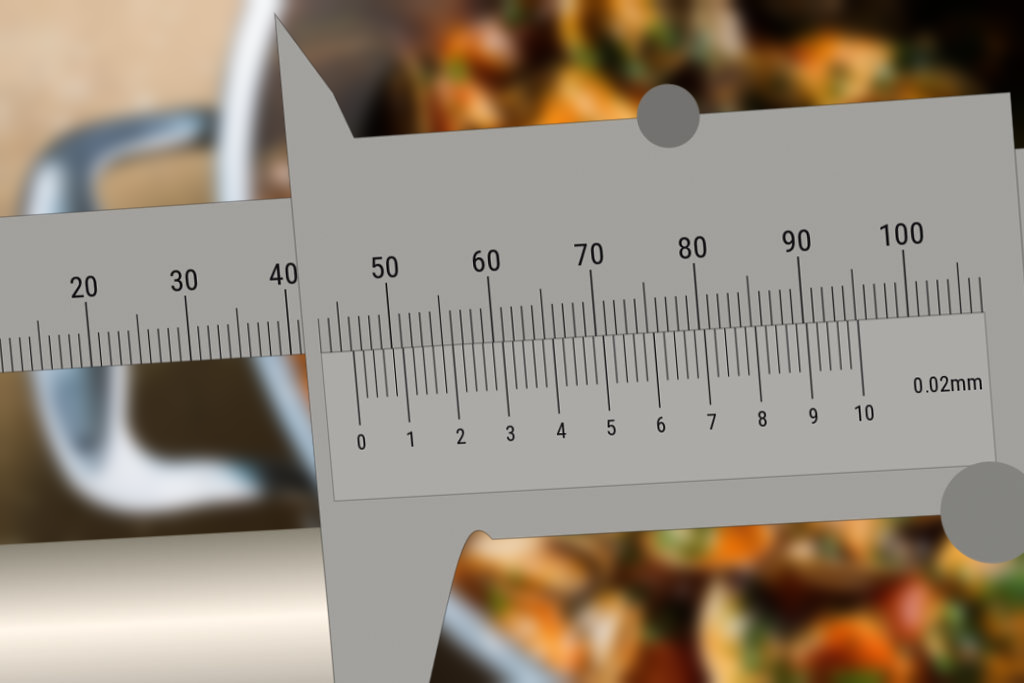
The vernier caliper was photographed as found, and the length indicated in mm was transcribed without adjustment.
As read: 46.2 mm
